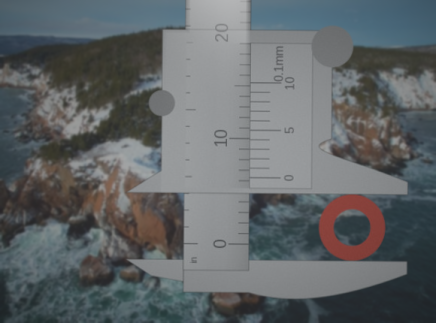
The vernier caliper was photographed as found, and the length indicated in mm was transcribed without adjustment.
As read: 6.3 mm
